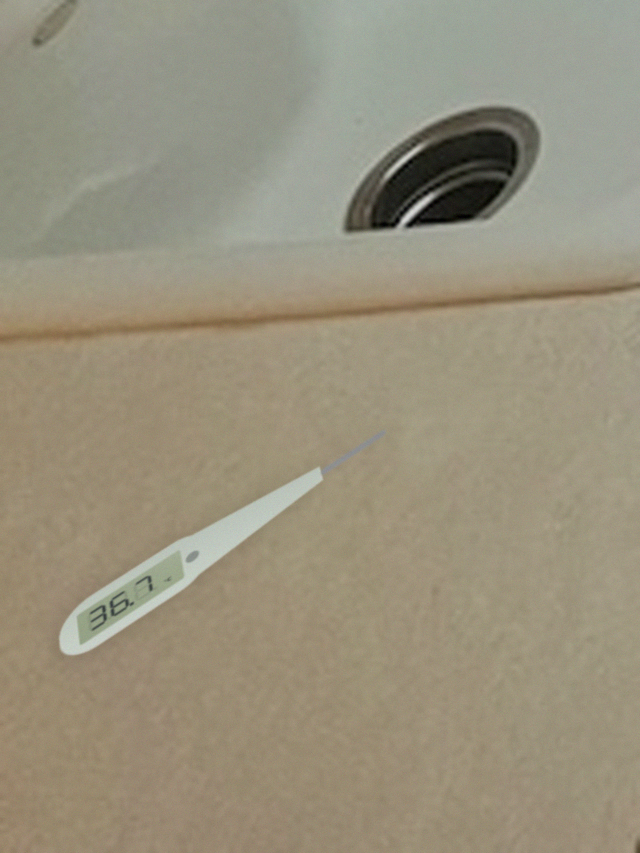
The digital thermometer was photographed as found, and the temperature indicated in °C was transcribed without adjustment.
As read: 36.7 °C
